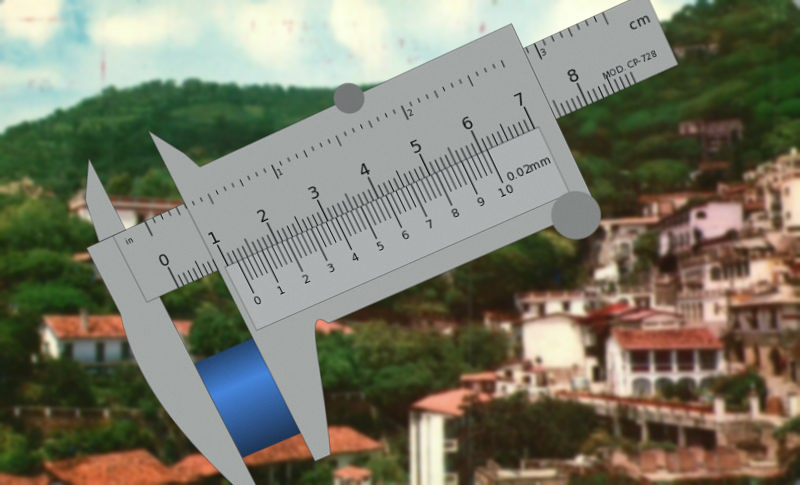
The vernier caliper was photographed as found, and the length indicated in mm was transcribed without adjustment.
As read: 12.0 mm
